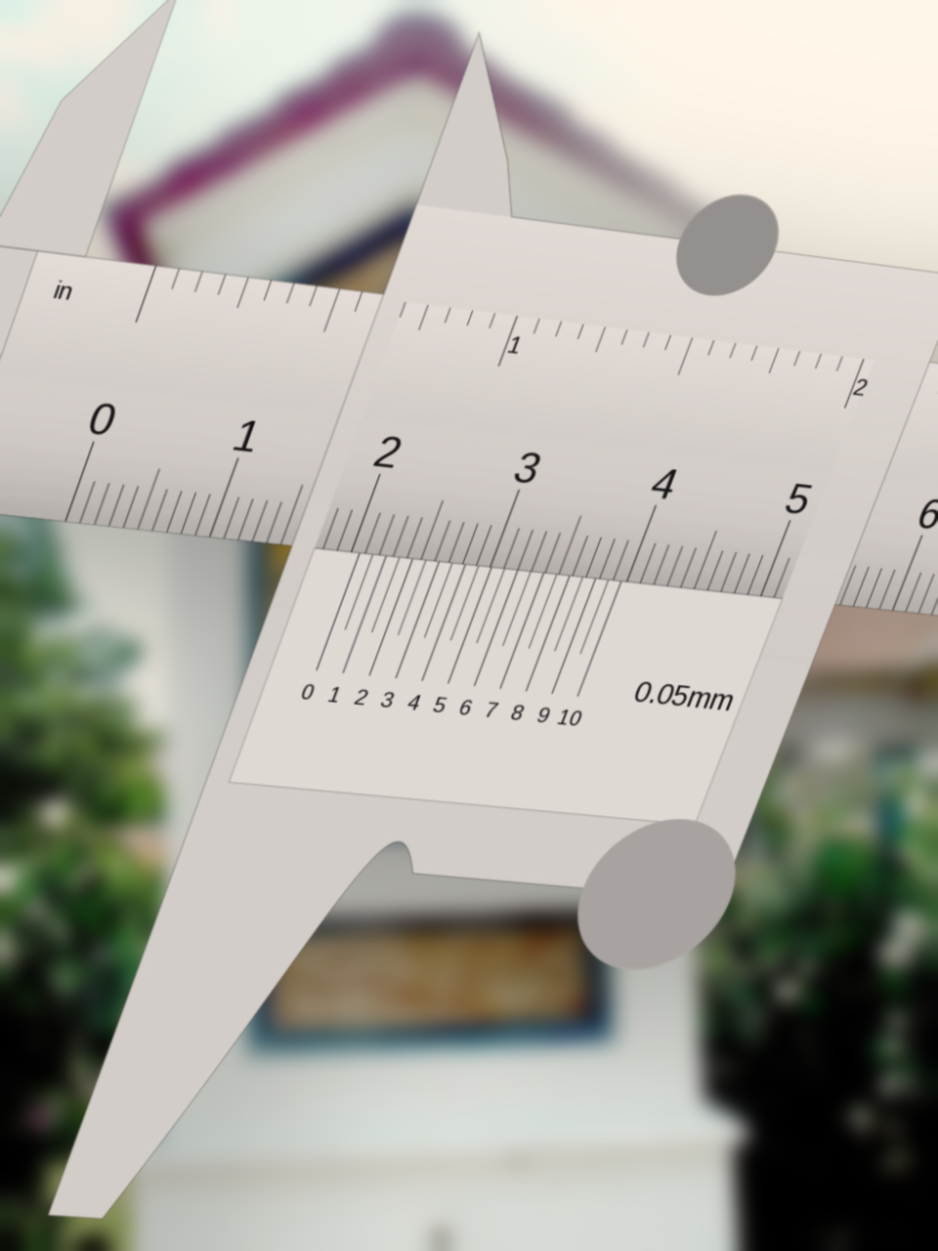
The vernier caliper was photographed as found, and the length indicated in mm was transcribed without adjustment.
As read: 20.6 mm
